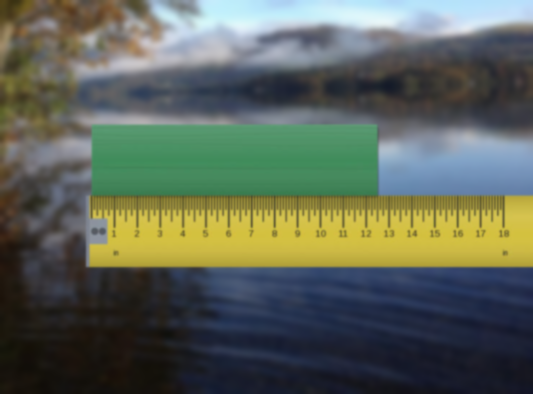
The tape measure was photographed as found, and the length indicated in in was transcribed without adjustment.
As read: 12.5 in
